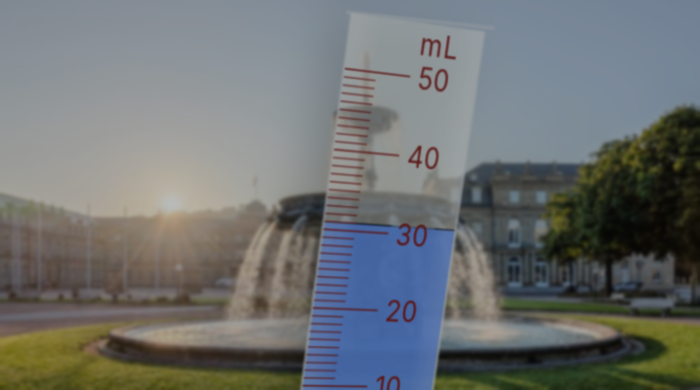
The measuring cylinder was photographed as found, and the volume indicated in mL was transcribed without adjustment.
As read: 31 mL
